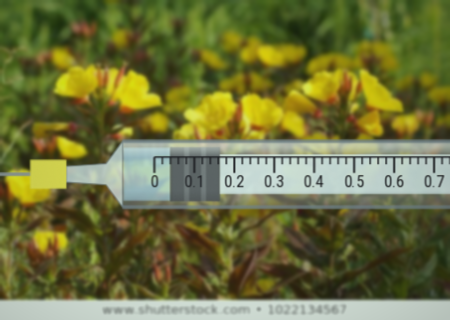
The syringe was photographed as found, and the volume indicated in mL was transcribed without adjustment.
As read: 0.04 mL
